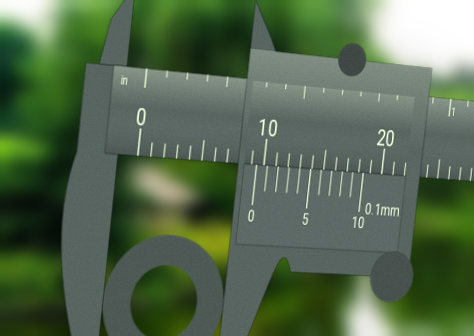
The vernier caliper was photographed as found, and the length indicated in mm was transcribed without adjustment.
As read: 9.4 mm
